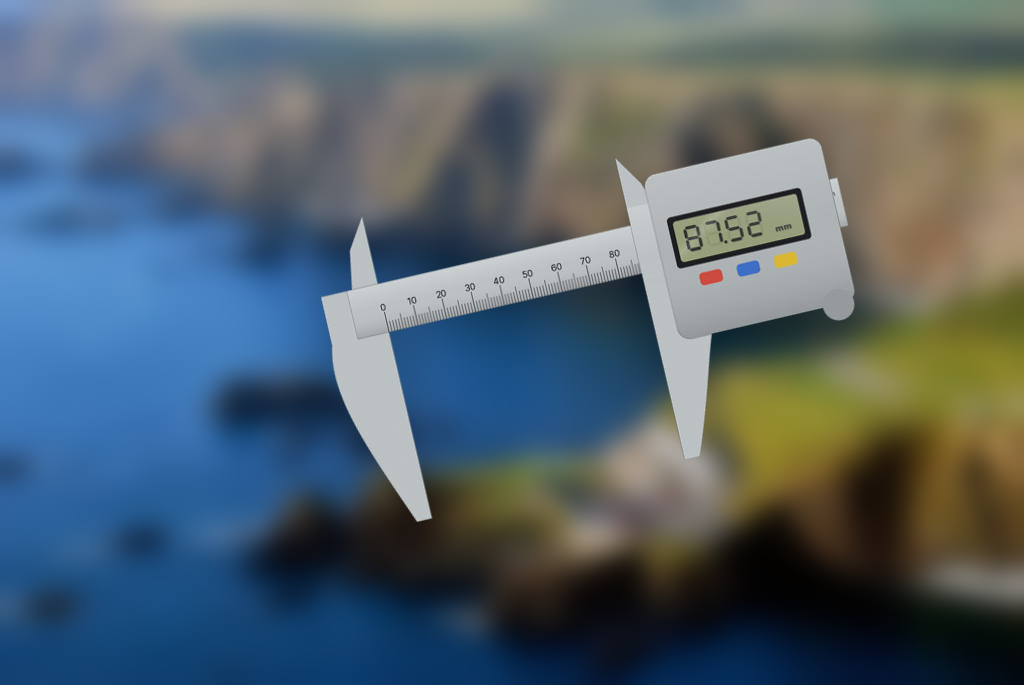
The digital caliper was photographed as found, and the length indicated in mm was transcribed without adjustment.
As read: 87.52 mm
